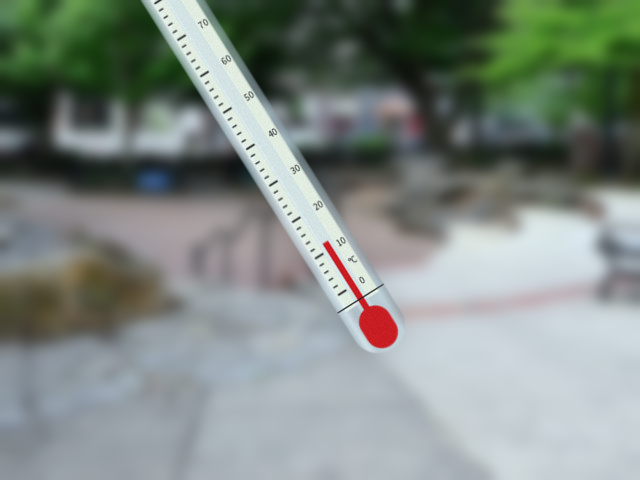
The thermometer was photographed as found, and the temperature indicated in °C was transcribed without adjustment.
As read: 12 °C
